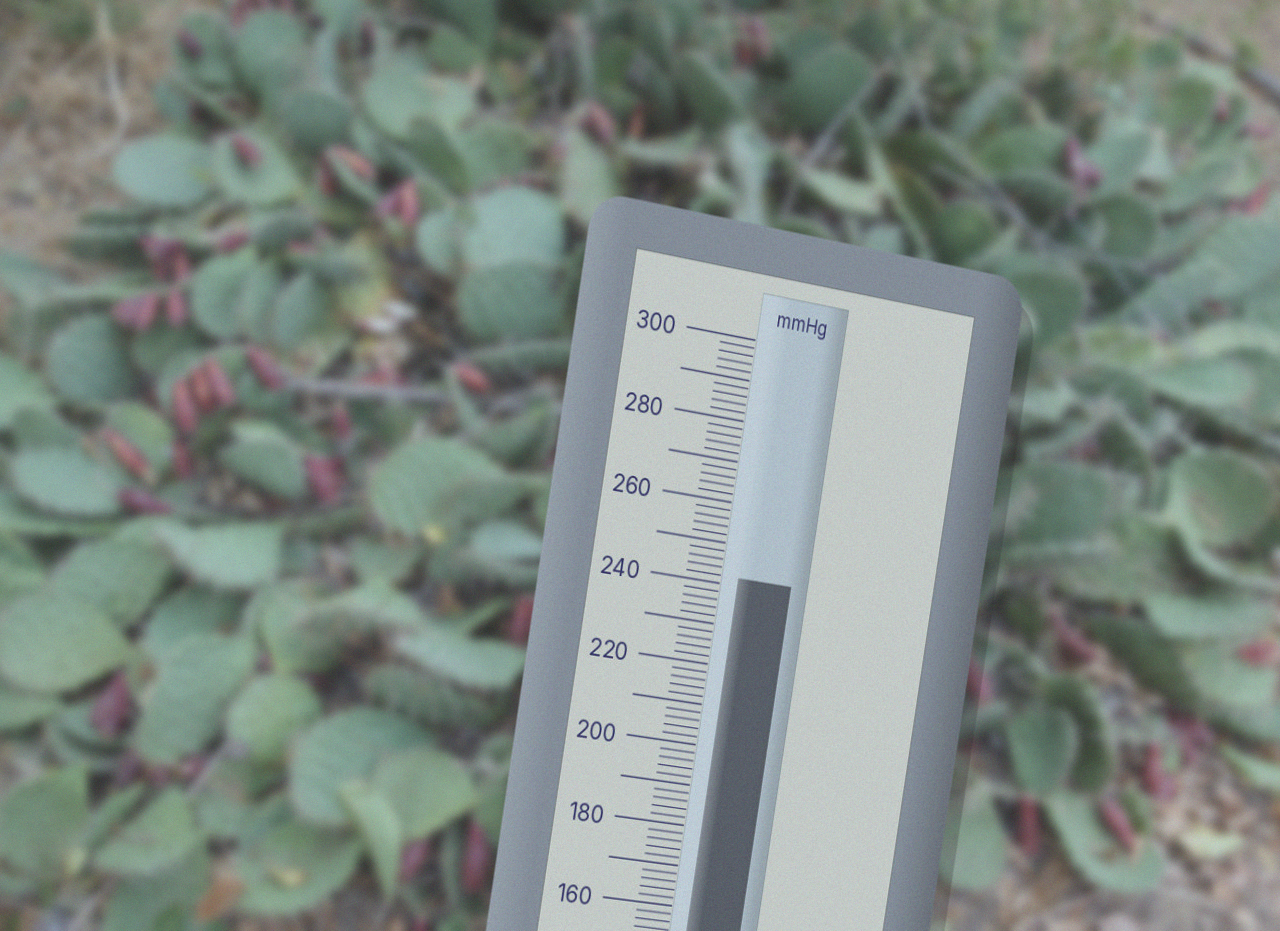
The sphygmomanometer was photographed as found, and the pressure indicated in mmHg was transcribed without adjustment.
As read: 242 mmHg
